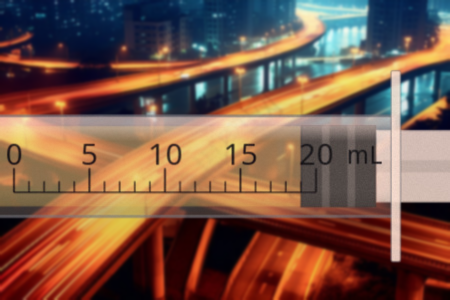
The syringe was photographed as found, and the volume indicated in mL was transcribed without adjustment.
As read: 19 mL
